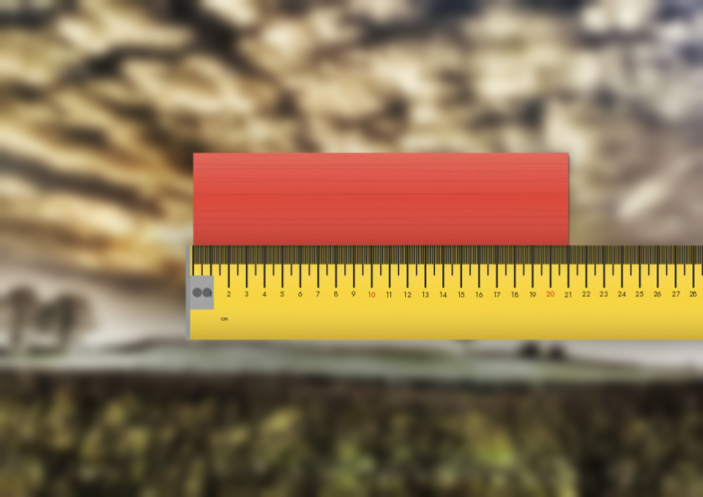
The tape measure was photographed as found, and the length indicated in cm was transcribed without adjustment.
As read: 21 cm
